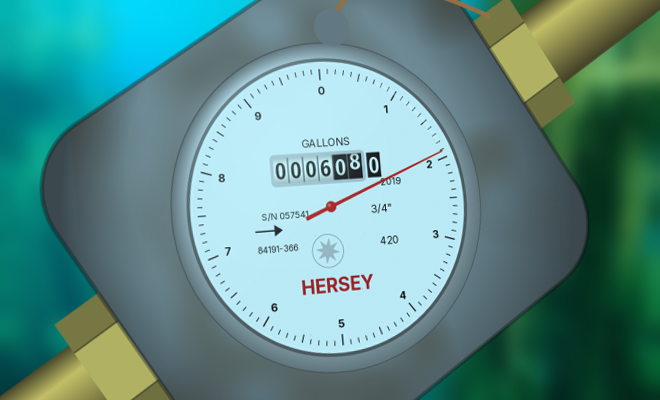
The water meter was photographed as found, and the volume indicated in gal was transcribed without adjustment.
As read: 6081.9 gal
